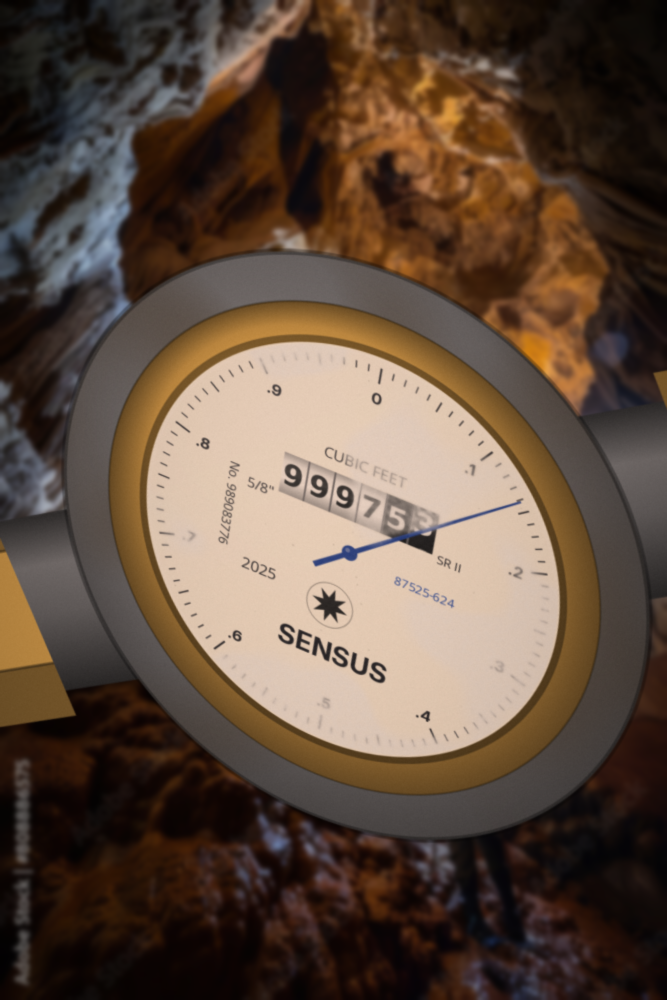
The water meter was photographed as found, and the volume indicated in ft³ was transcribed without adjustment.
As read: 999753.14 ft³
